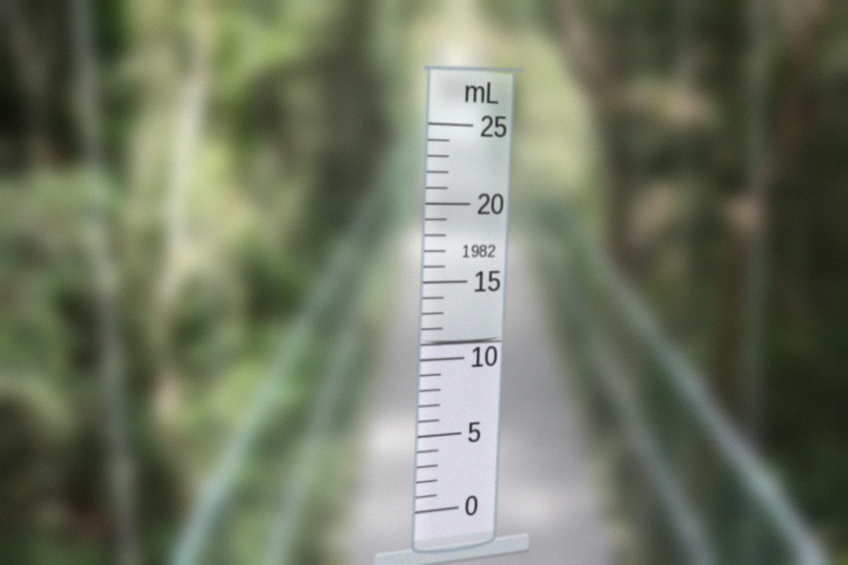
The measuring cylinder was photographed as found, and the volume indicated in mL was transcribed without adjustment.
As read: 11 mL
